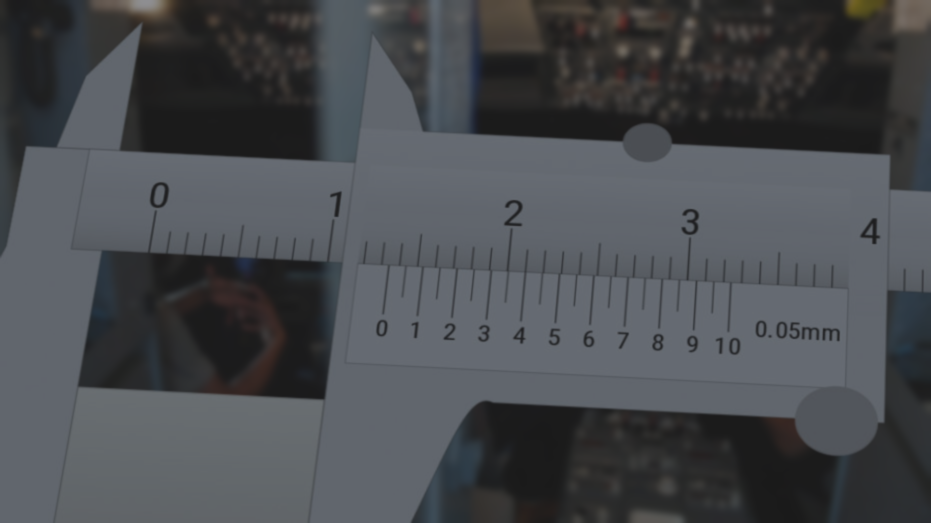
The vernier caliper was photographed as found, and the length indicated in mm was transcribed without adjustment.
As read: 13.4 mm
